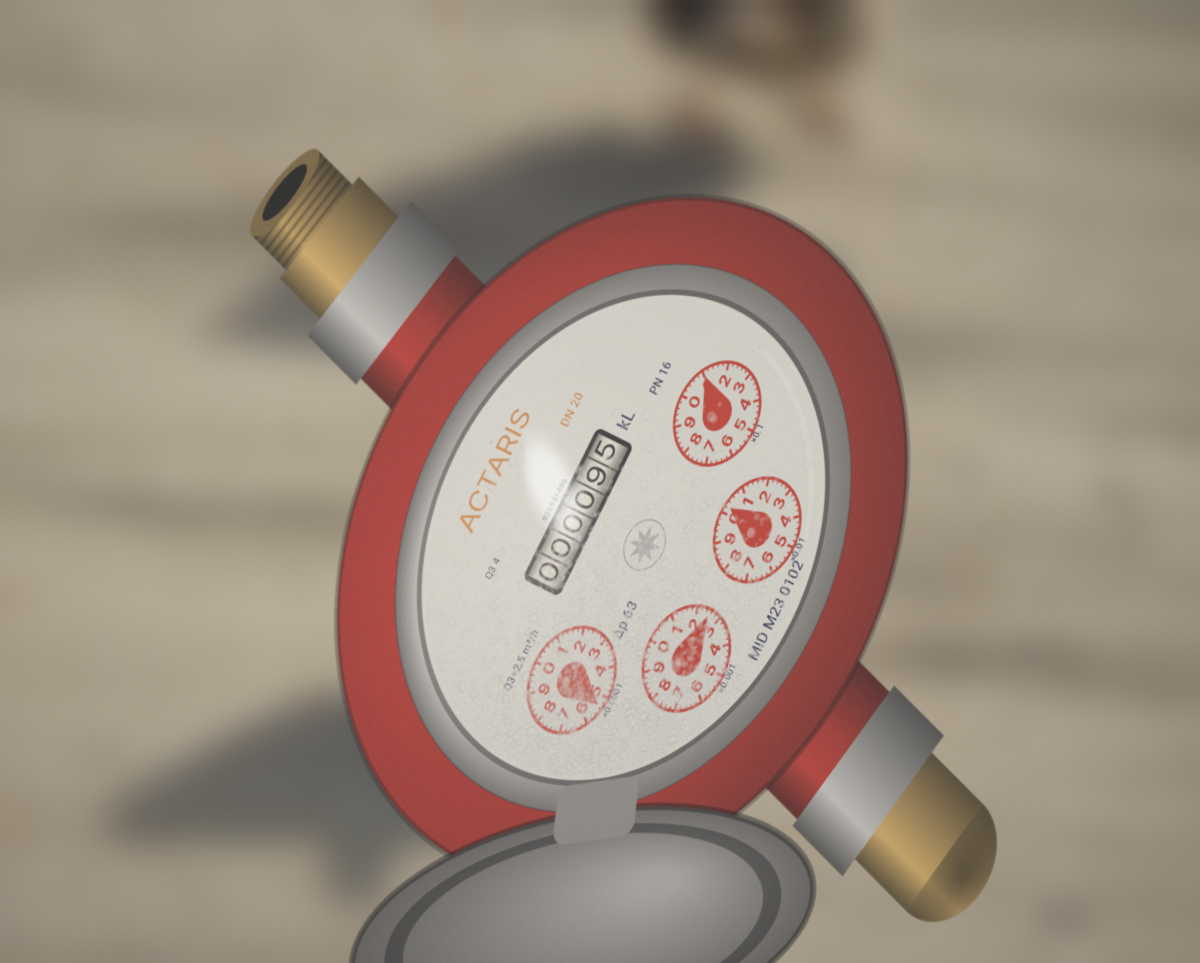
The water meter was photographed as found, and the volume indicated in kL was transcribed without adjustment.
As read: 95.1025 kL
